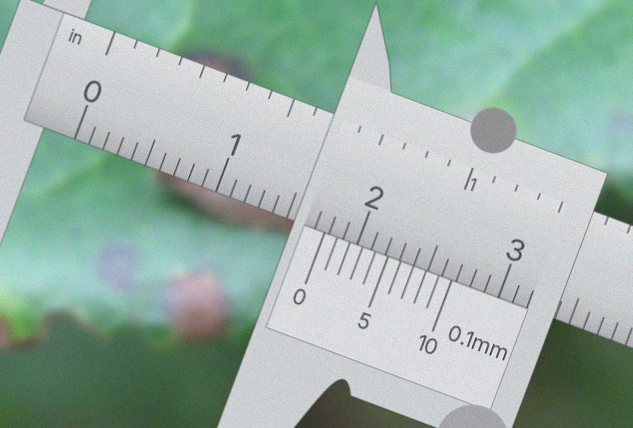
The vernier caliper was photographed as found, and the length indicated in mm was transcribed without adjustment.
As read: 17.7 mm
